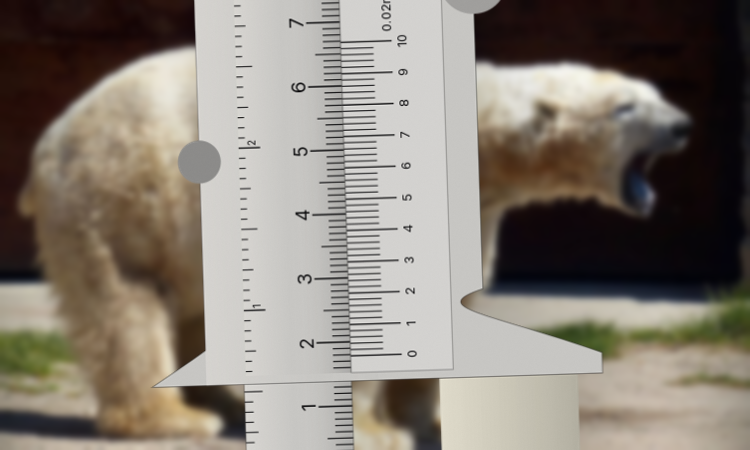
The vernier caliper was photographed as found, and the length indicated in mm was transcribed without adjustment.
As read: 17.8 mm
